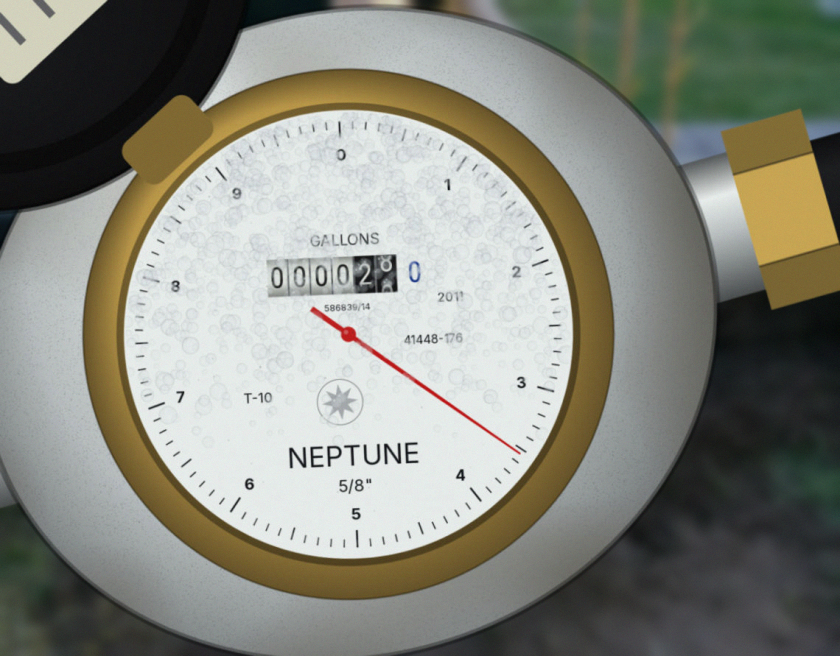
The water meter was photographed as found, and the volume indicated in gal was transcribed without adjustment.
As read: 283.5 gal
